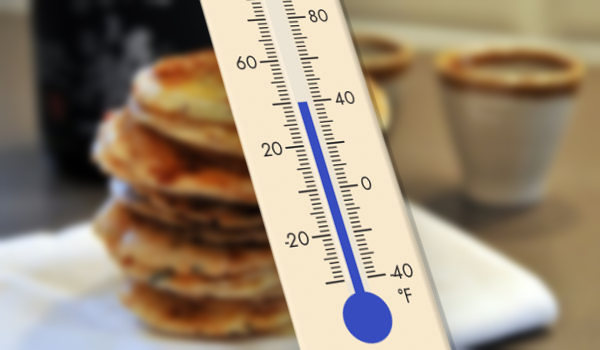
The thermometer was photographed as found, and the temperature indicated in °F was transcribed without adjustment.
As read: 40 °F
